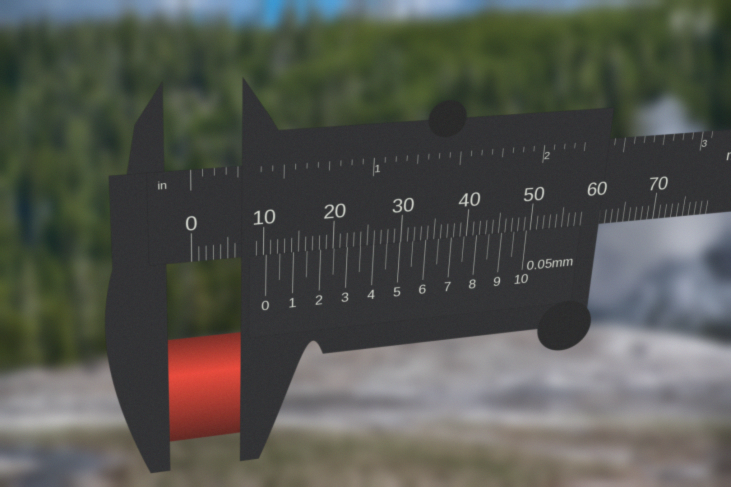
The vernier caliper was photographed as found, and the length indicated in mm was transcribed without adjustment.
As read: 10.4 mm
